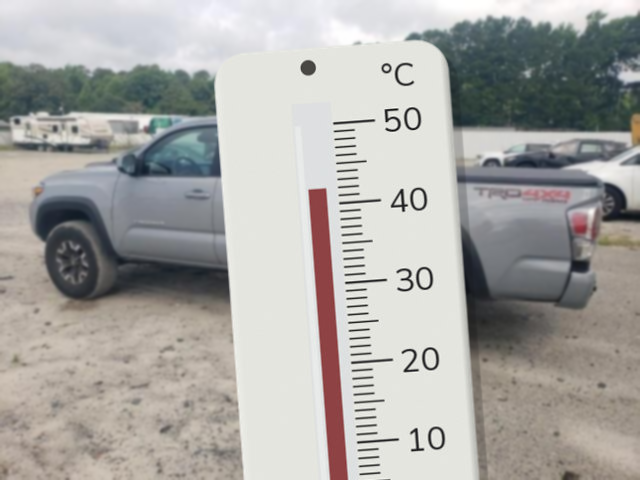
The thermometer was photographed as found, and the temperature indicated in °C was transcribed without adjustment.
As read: 42 °C
